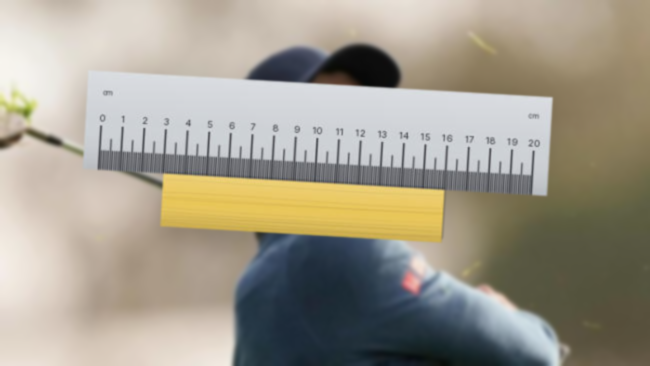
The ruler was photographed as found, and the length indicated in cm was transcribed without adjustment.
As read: 13 cm
